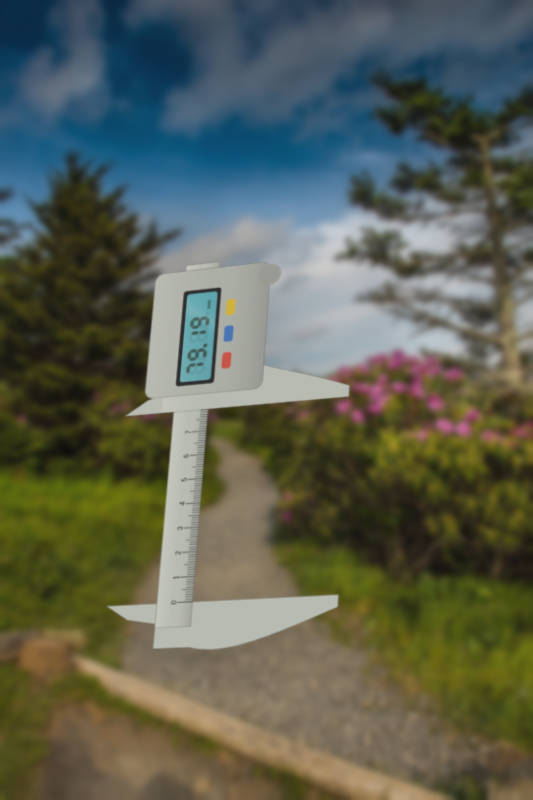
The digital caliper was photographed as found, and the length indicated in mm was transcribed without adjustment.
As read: 79.19 mm
